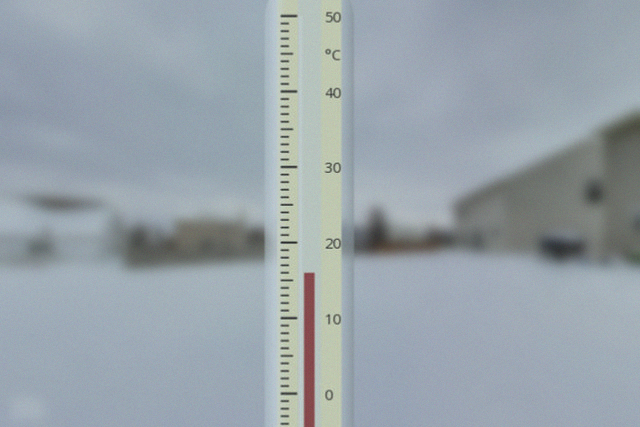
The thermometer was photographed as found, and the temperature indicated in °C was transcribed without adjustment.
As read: 16 °C
